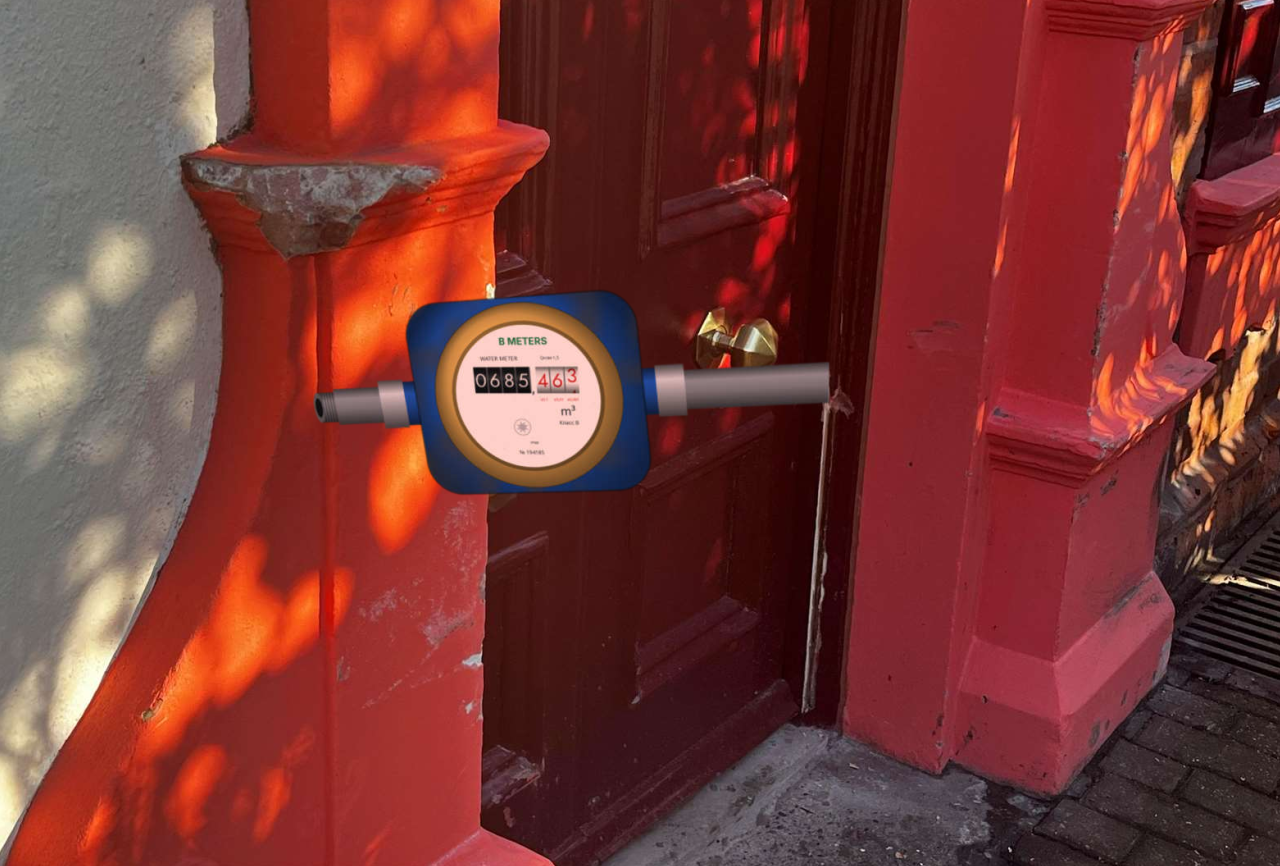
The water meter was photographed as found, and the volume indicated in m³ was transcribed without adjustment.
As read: 685.463 m³
